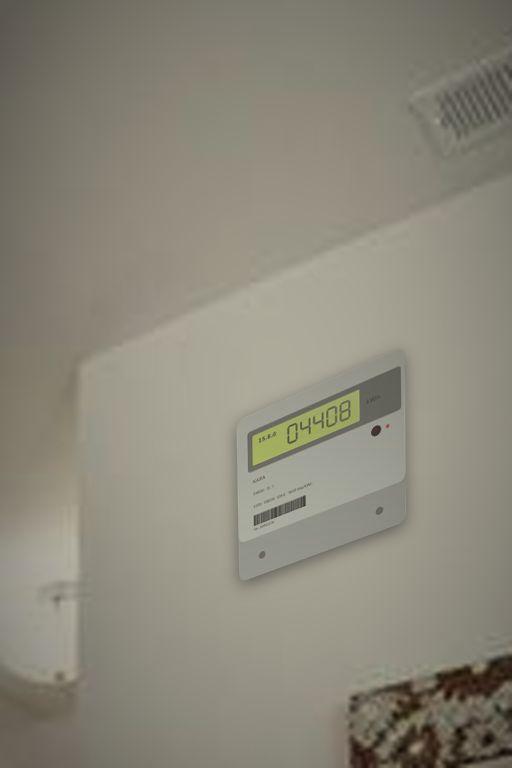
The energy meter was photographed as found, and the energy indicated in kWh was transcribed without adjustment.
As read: 4408 kWh
